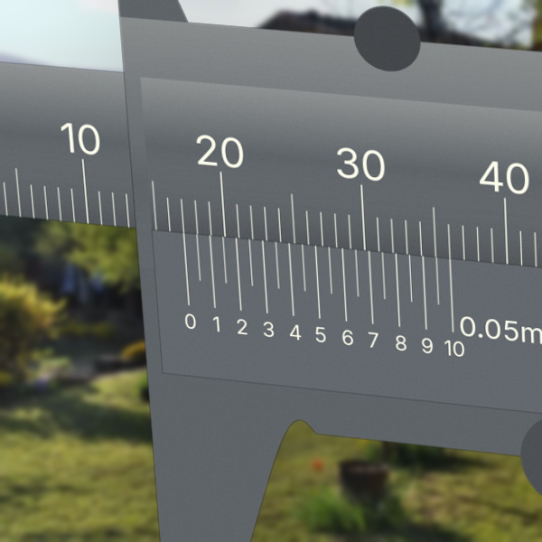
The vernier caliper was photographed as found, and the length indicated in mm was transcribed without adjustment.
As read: 17.0 mm
